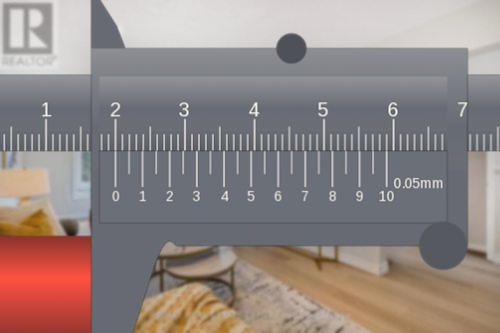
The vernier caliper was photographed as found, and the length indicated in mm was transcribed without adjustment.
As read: 20.0 mm
